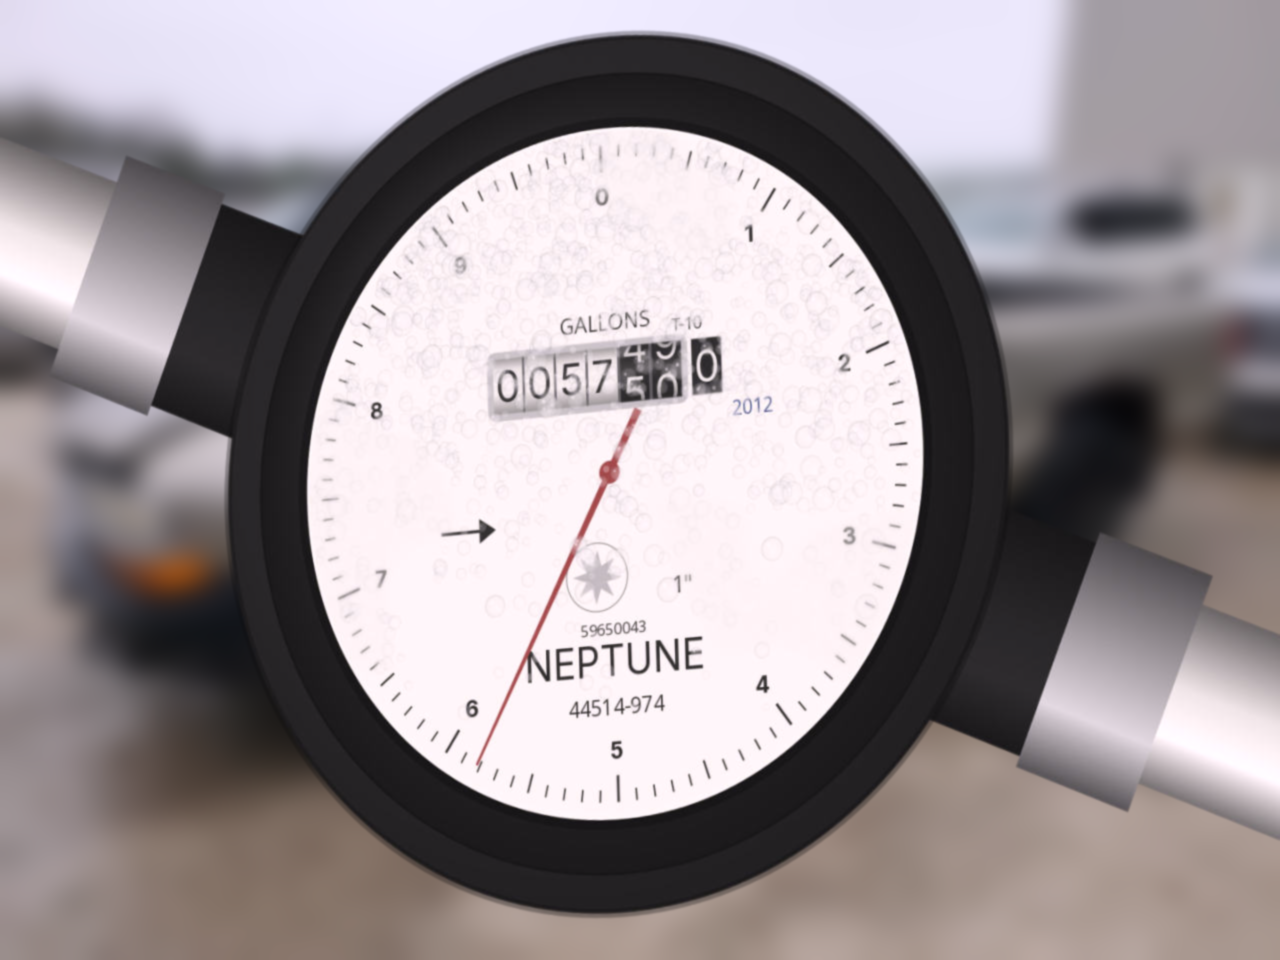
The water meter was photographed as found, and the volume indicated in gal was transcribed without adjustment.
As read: 57495.8 gal
